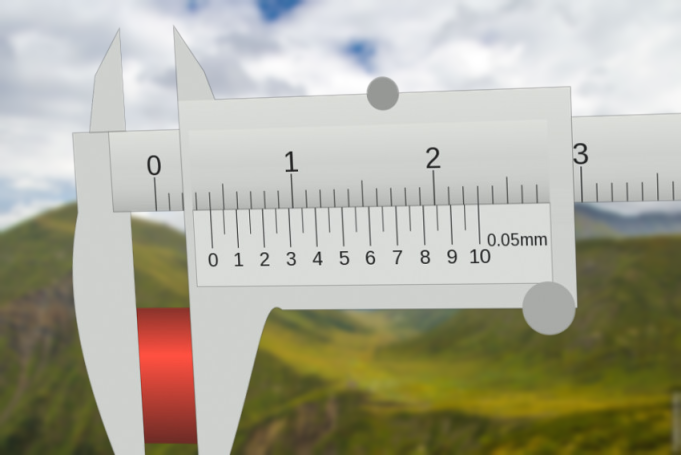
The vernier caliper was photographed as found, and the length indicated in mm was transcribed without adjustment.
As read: 4.0 mm
